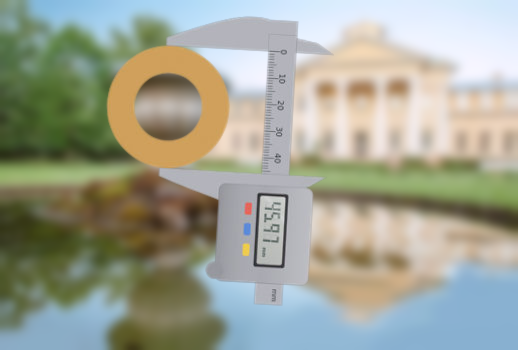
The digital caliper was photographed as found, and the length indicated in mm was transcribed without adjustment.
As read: 45.97 mm
